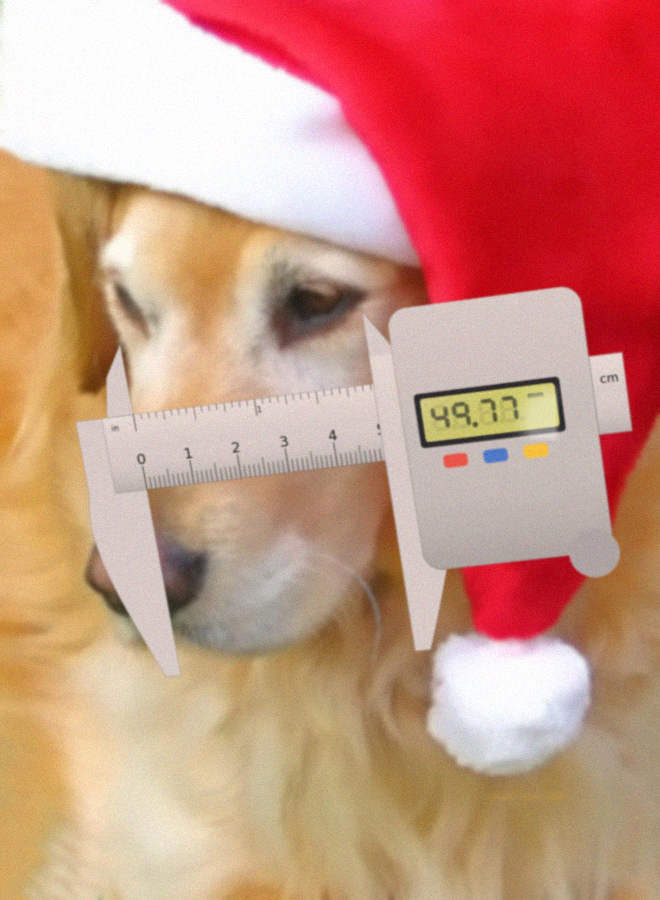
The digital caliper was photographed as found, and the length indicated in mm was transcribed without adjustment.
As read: 49.77 mm
